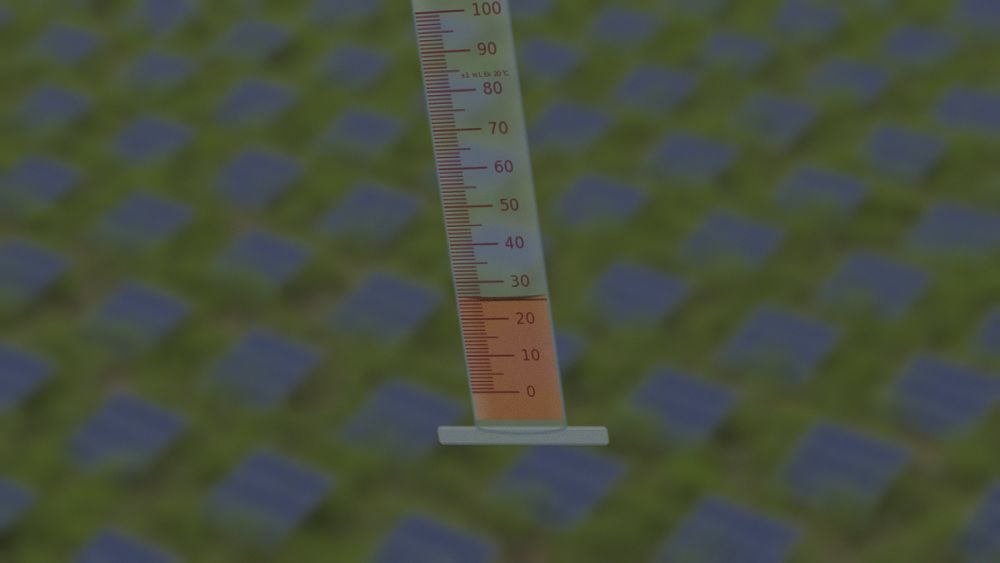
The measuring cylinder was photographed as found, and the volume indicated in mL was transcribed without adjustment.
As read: 25 mL
